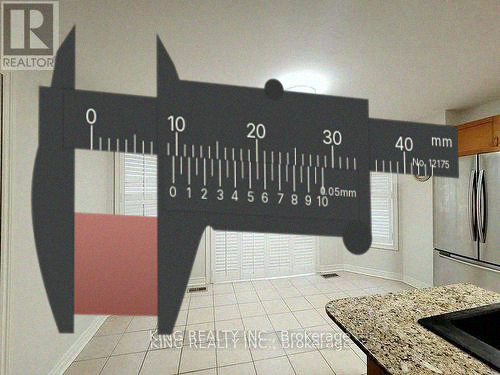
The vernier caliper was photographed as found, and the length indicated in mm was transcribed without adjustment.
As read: 9.6 mm
